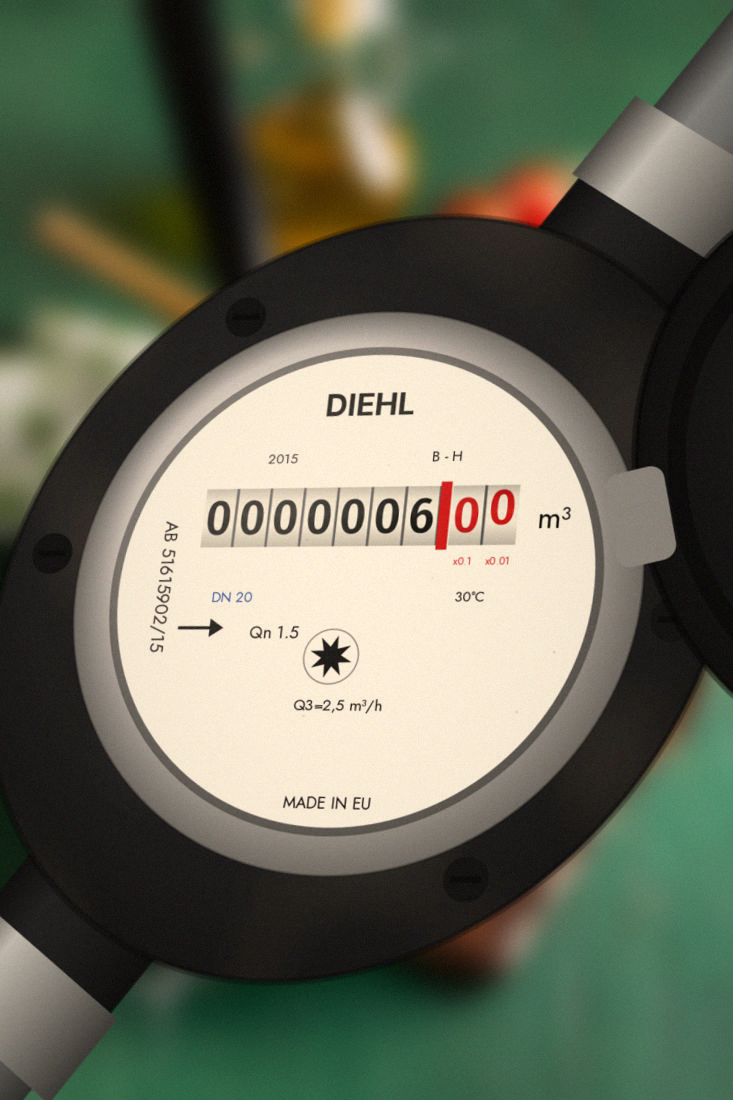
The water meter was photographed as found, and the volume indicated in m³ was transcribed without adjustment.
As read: 6.00 m³
